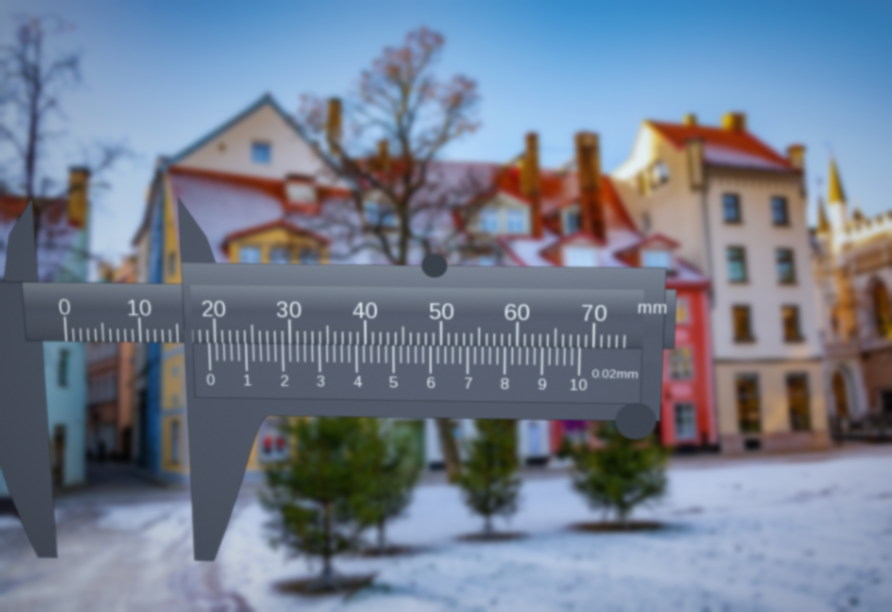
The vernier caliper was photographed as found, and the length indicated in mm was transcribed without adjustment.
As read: 19.2 mm
